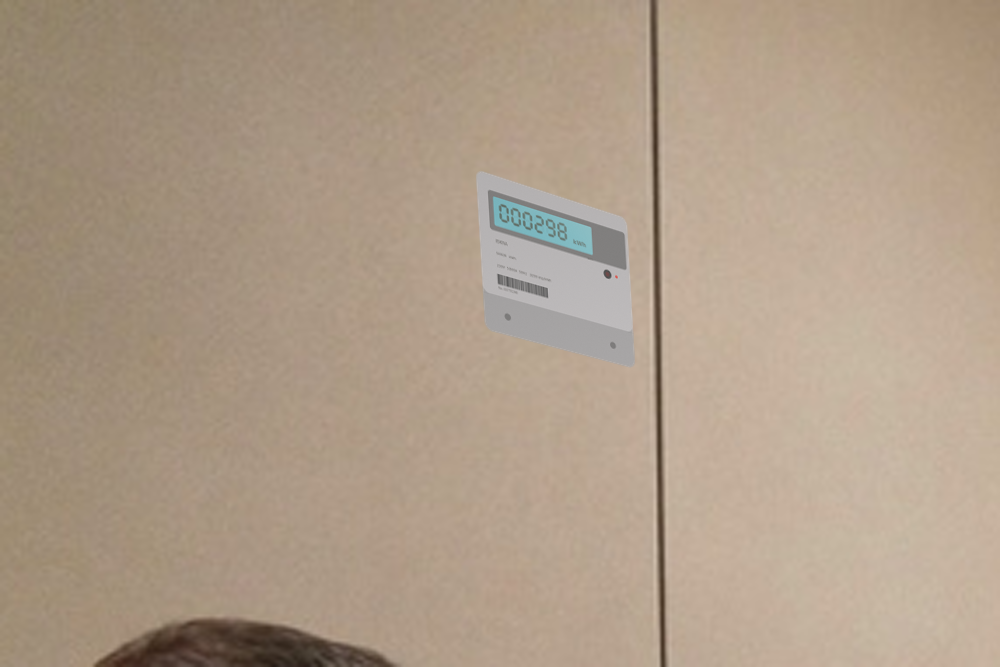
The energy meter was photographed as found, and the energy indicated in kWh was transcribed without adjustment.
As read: 298 kWh
